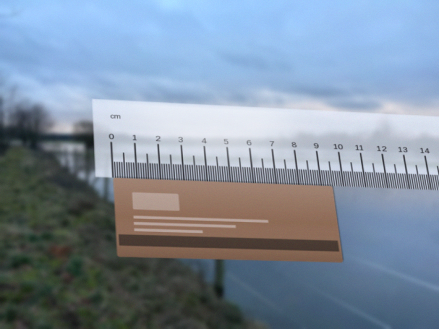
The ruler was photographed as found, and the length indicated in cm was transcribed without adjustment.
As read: 9.5 cm
